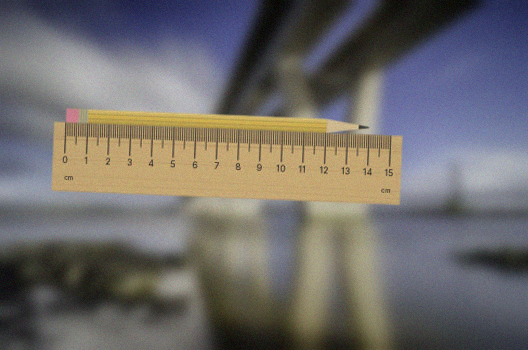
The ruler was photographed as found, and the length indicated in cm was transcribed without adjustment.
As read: 14 cm
